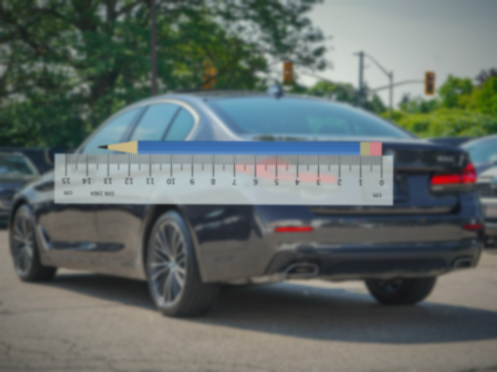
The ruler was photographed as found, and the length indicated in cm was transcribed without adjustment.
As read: 13.5 cm
